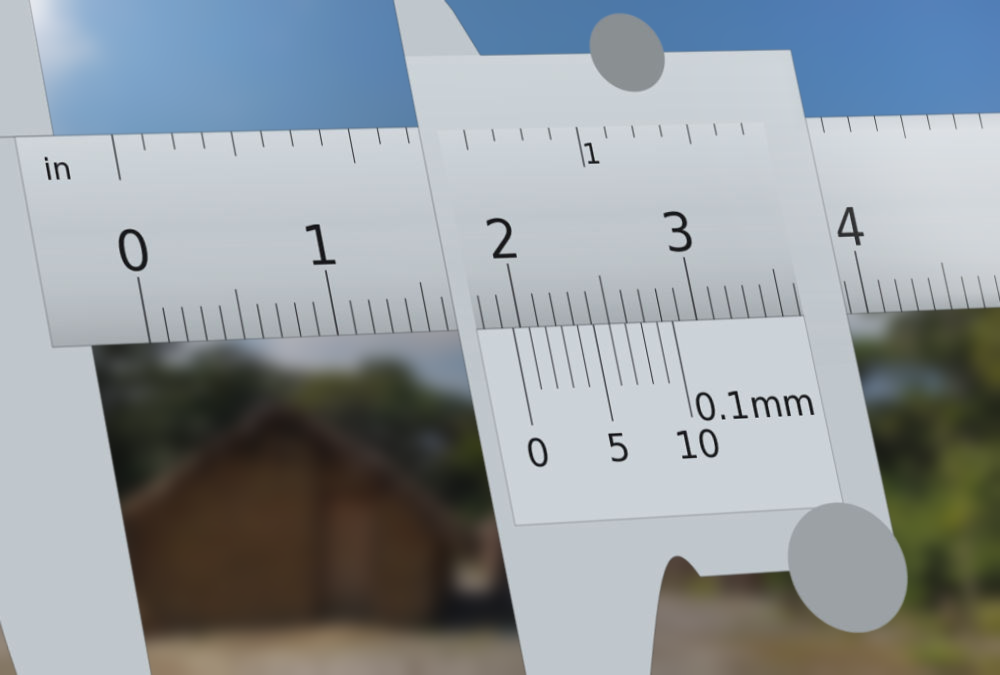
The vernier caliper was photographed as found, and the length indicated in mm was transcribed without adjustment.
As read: 19.6 mm
